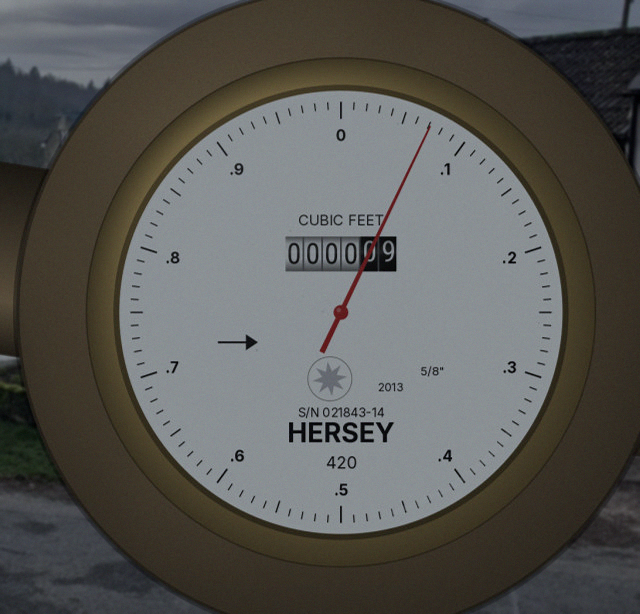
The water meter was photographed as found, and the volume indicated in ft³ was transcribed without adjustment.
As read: 9.07 ft³
